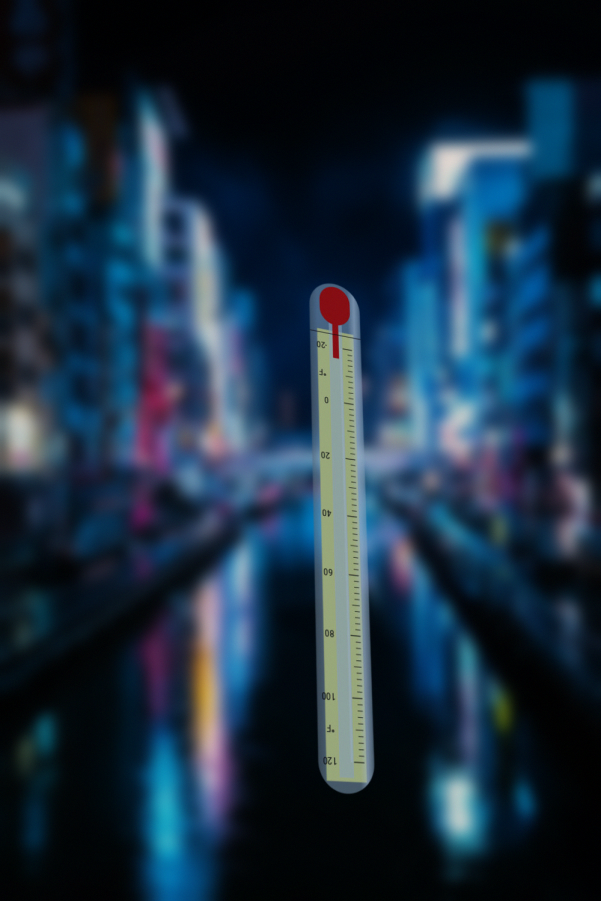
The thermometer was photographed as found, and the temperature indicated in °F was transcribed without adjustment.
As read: -16 °F
